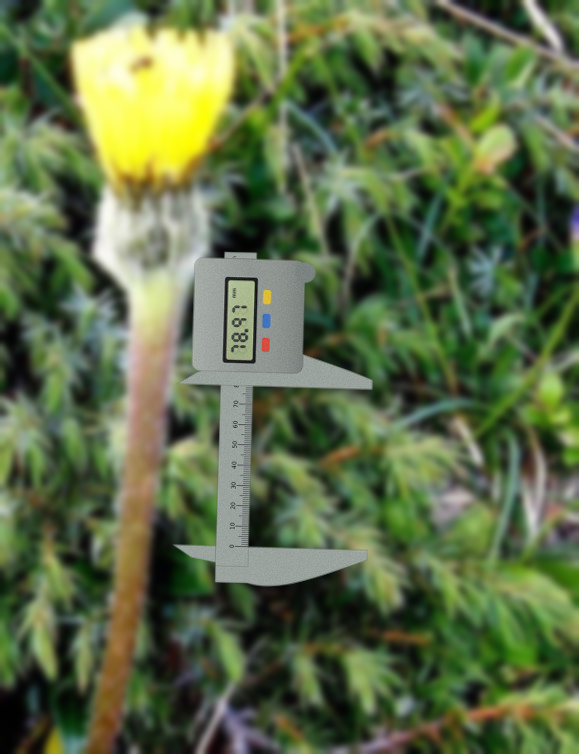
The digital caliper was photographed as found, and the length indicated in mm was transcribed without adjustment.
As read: 78.97 mm
